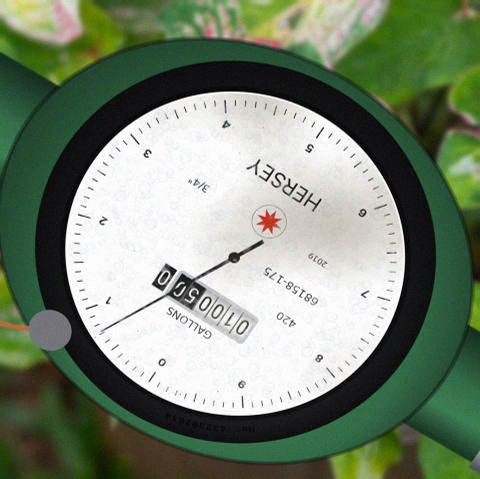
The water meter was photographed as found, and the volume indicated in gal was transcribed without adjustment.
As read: 100500.7 gal
